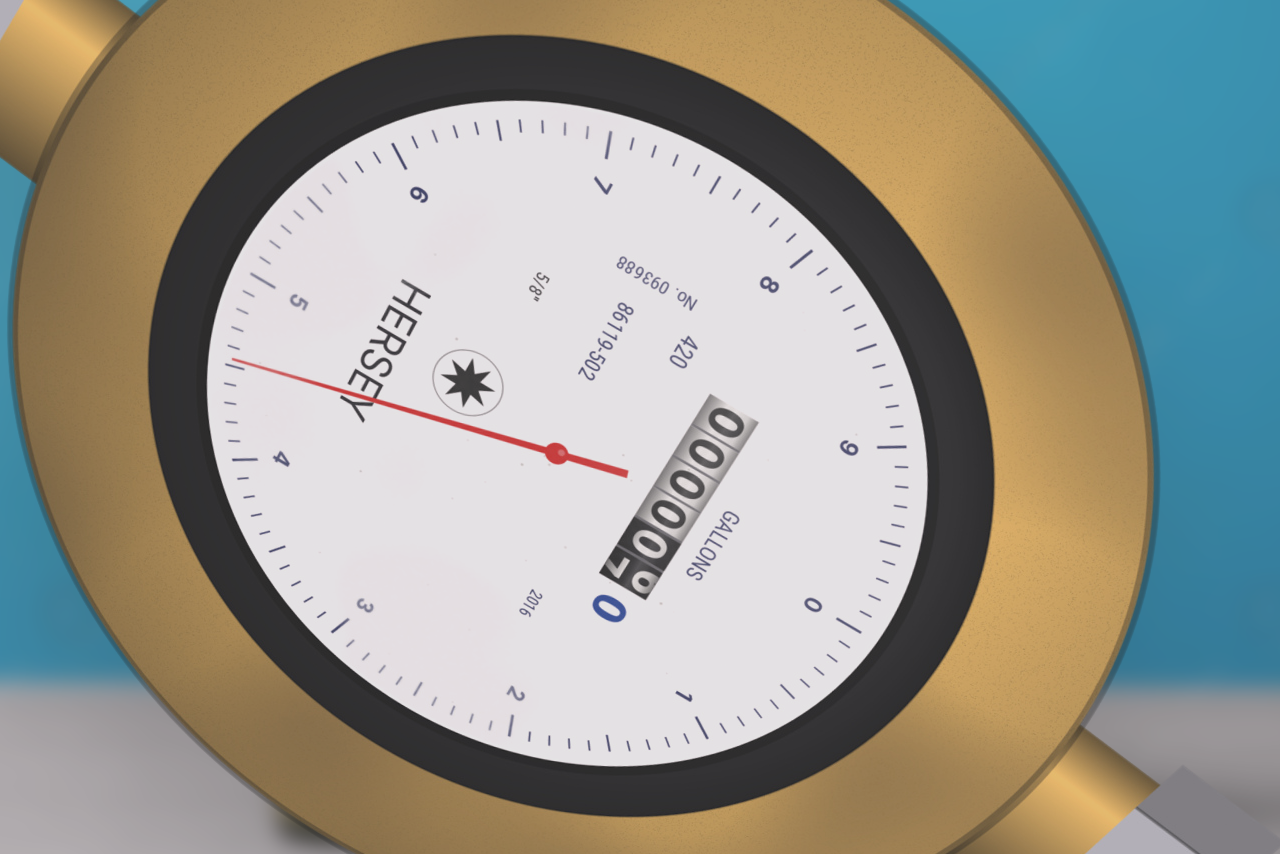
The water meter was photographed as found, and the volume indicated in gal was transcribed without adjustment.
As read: 64.5 gal
